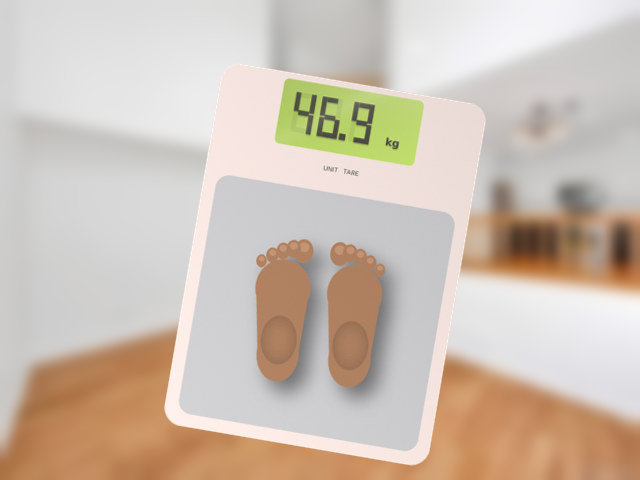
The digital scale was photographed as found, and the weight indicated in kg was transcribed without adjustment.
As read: 46.9 kg
